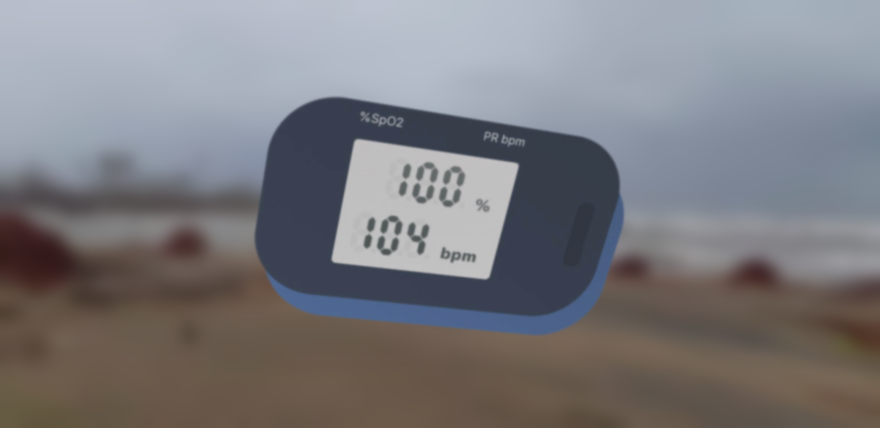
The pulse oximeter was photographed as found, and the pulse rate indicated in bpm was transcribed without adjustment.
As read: 104 bpm
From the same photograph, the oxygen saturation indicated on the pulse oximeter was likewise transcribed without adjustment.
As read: 100 %
